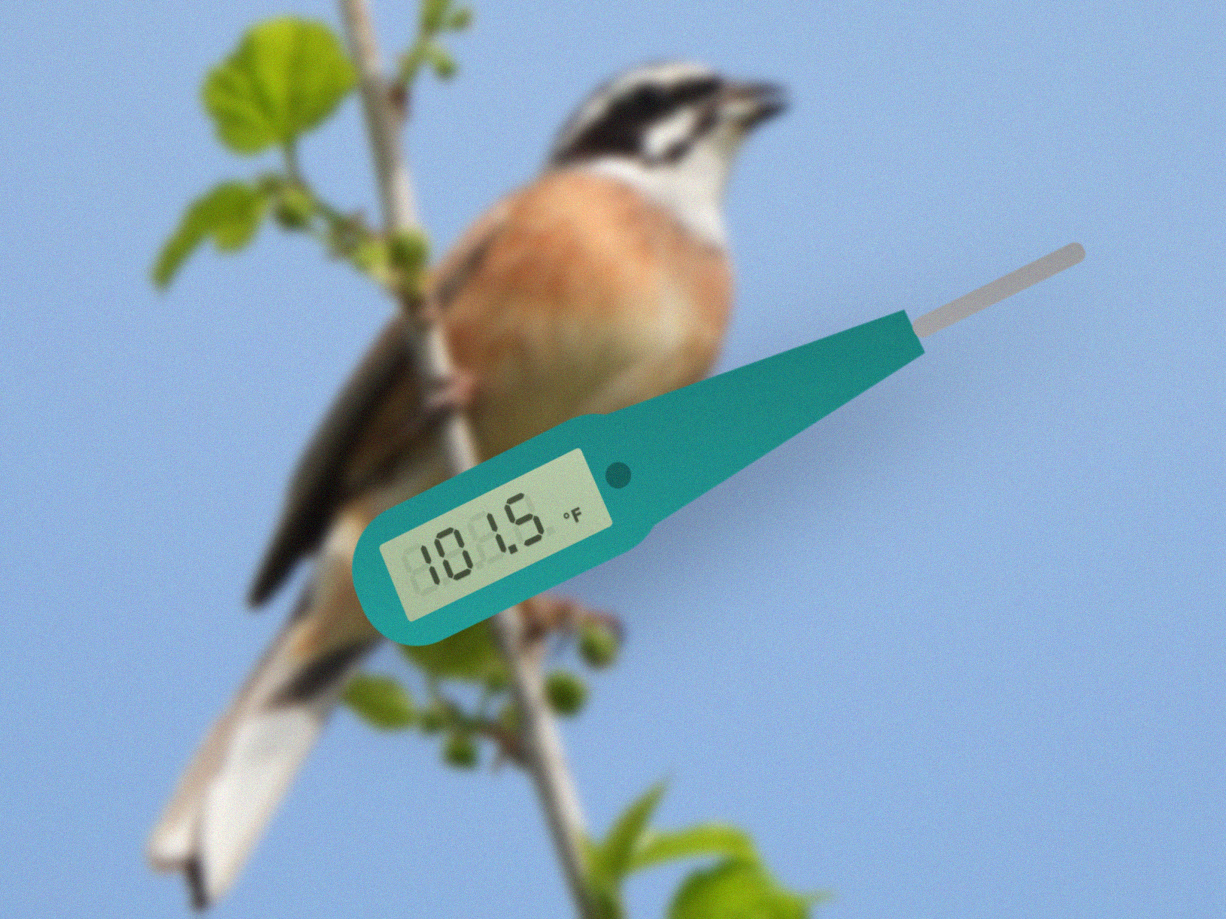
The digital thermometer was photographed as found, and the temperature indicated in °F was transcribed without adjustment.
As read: 101.5 °F
